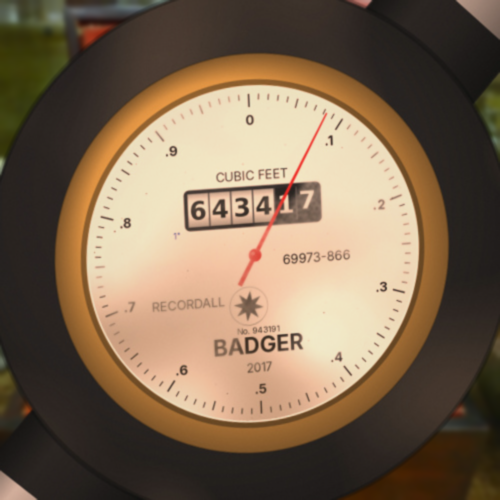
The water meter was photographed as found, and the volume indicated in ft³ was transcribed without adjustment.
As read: 643417.08 ft³
